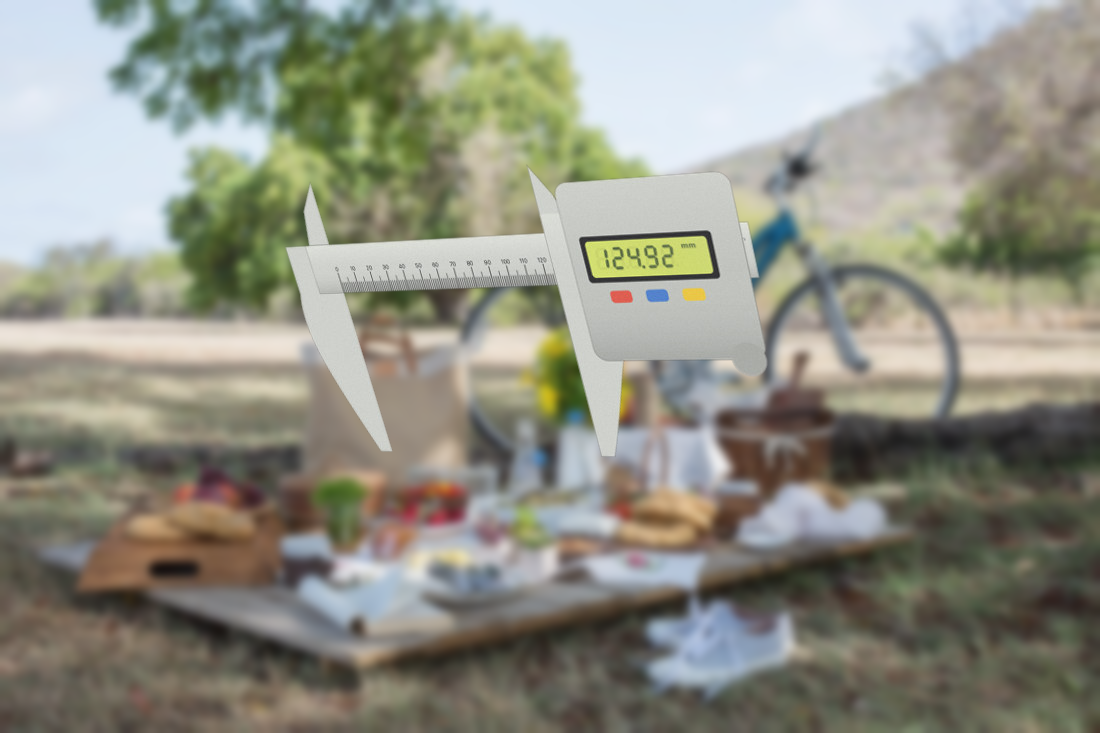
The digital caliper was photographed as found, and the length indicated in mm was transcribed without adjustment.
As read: 124.92 mm
